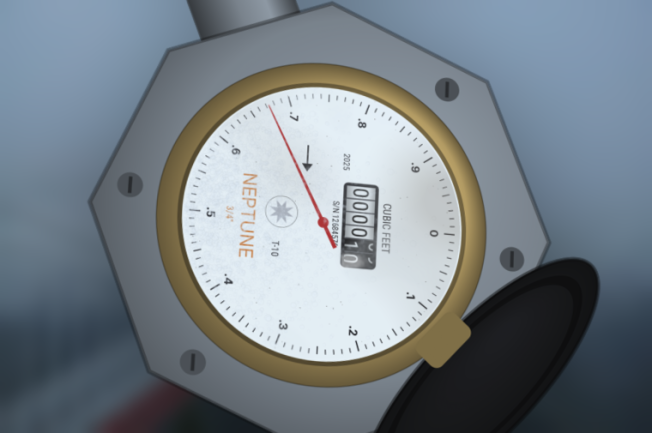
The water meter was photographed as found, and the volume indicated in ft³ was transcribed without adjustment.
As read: 9.67 ft³
